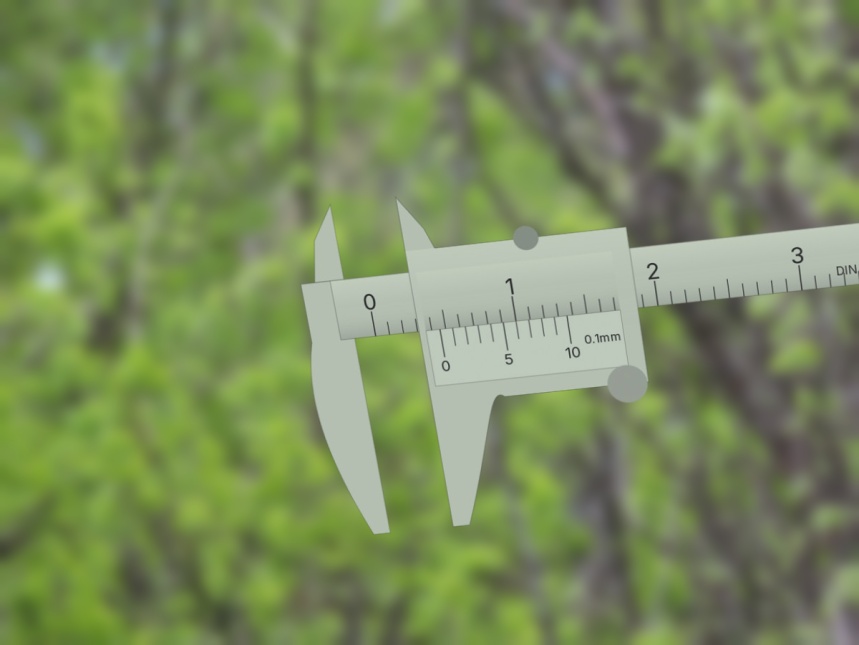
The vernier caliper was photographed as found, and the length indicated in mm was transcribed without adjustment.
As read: 4.6 mm
